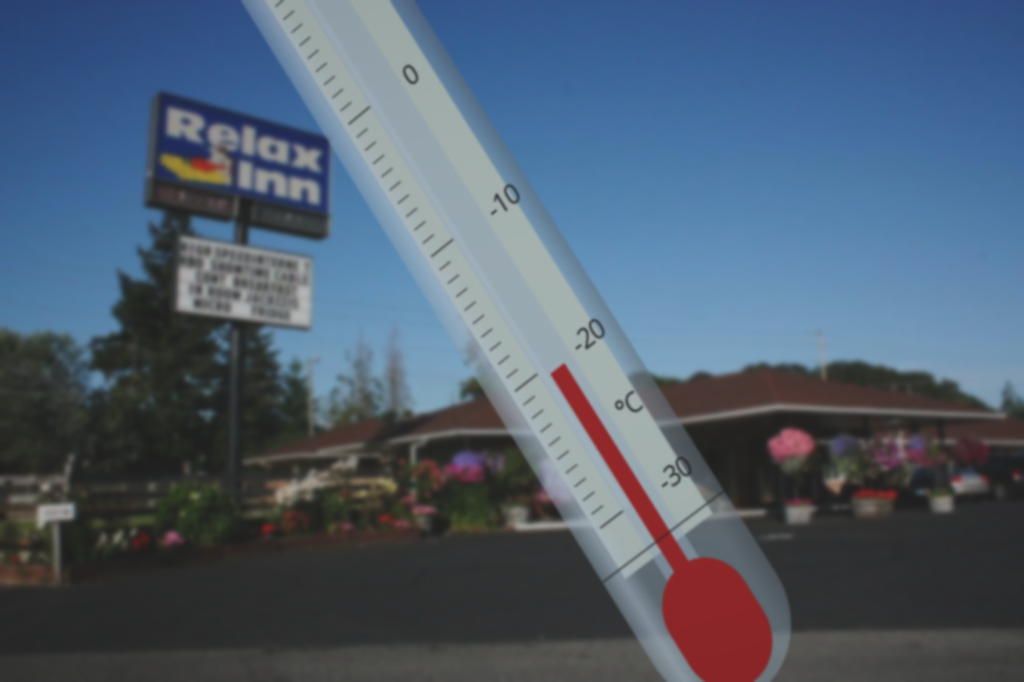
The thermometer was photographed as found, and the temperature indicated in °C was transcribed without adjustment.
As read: -20.5 °C
